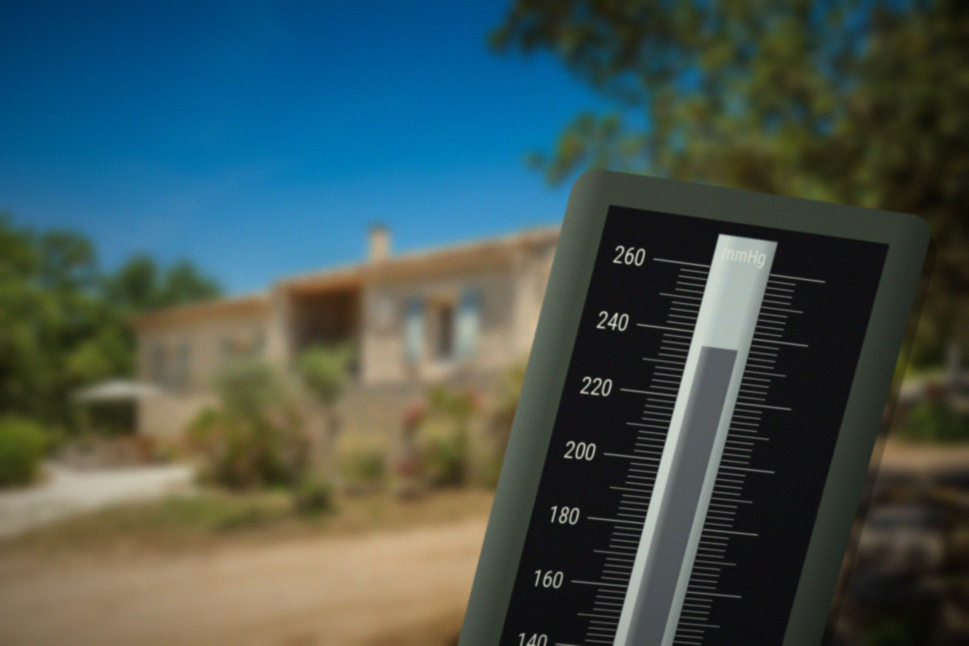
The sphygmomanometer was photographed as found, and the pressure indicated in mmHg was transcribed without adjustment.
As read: 236 mmHg
